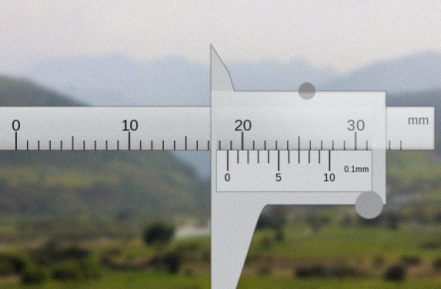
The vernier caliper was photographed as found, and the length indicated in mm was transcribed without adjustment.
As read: 18.7 mm
